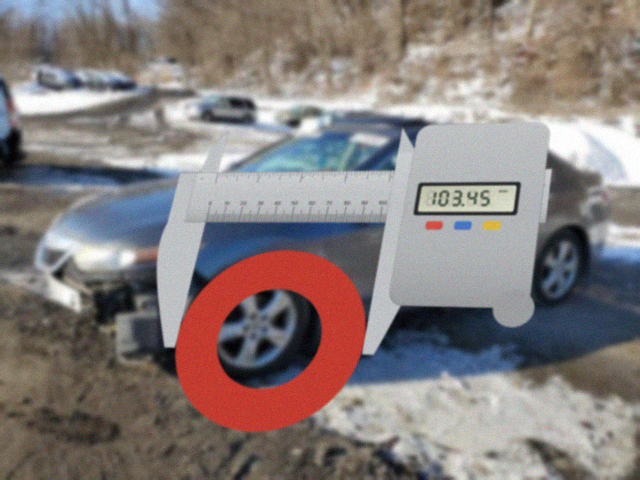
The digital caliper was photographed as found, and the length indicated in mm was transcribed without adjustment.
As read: 103.45 mm
